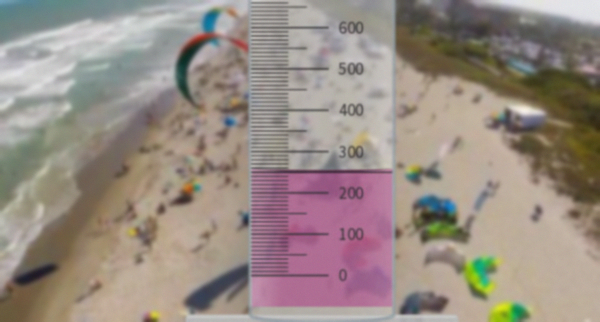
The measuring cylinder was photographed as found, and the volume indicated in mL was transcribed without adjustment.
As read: 250 mL
